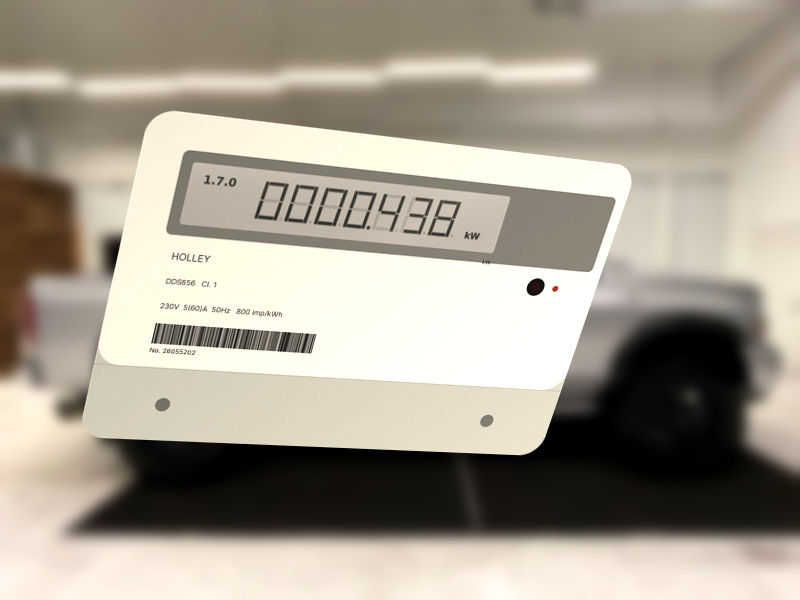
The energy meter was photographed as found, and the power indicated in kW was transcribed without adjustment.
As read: 0.438 kW
